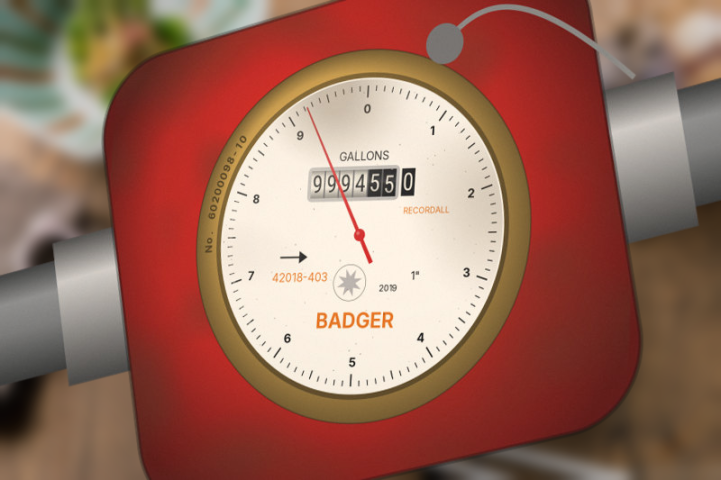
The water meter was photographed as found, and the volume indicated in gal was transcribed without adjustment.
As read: 9994549.2 gal
